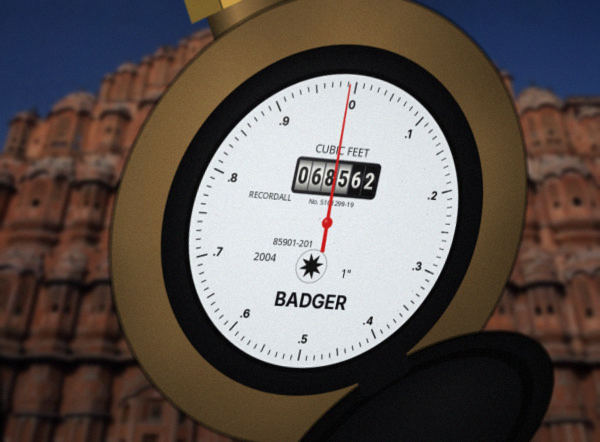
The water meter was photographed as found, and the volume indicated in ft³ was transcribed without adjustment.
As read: 68561.99 ft³
